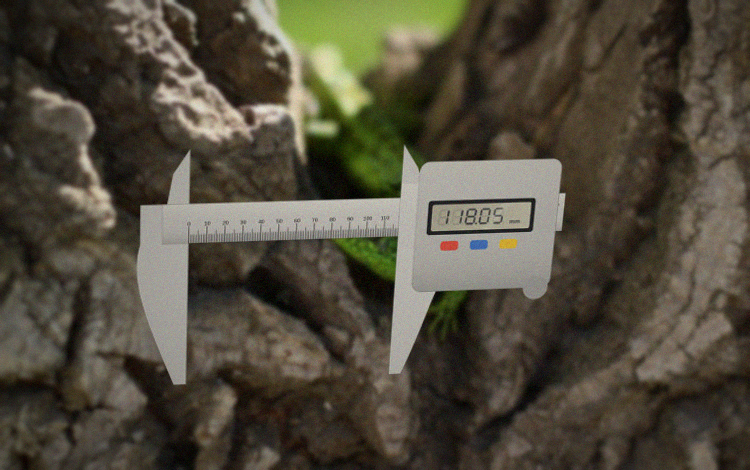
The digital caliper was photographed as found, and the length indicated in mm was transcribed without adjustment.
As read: 118.05 mm
